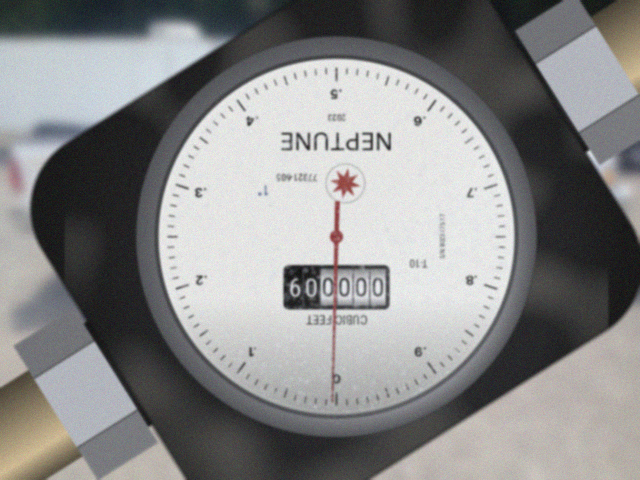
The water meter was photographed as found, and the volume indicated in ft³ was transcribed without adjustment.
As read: 9.00 ft³
